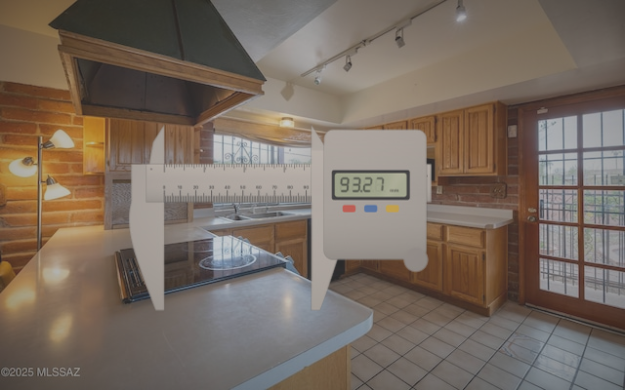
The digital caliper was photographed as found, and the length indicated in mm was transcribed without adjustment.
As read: 93.27 mm
